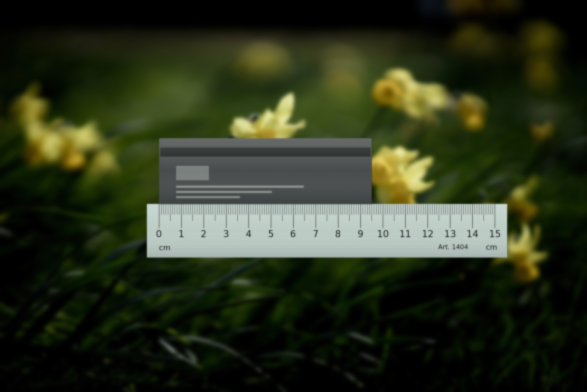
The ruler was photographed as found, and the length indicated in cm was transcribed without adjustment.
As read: 9.5 cm
